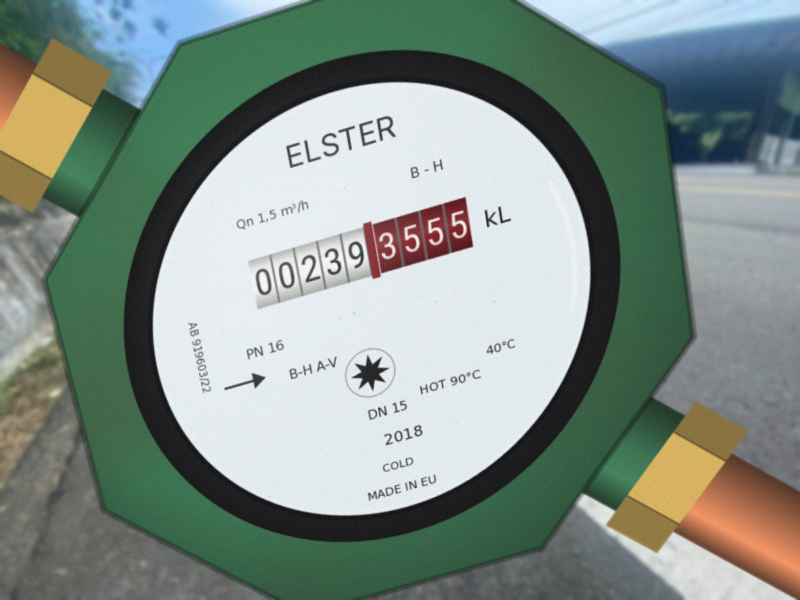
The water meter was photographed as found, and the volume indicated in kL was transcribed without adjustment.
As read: 239.3555 kL
